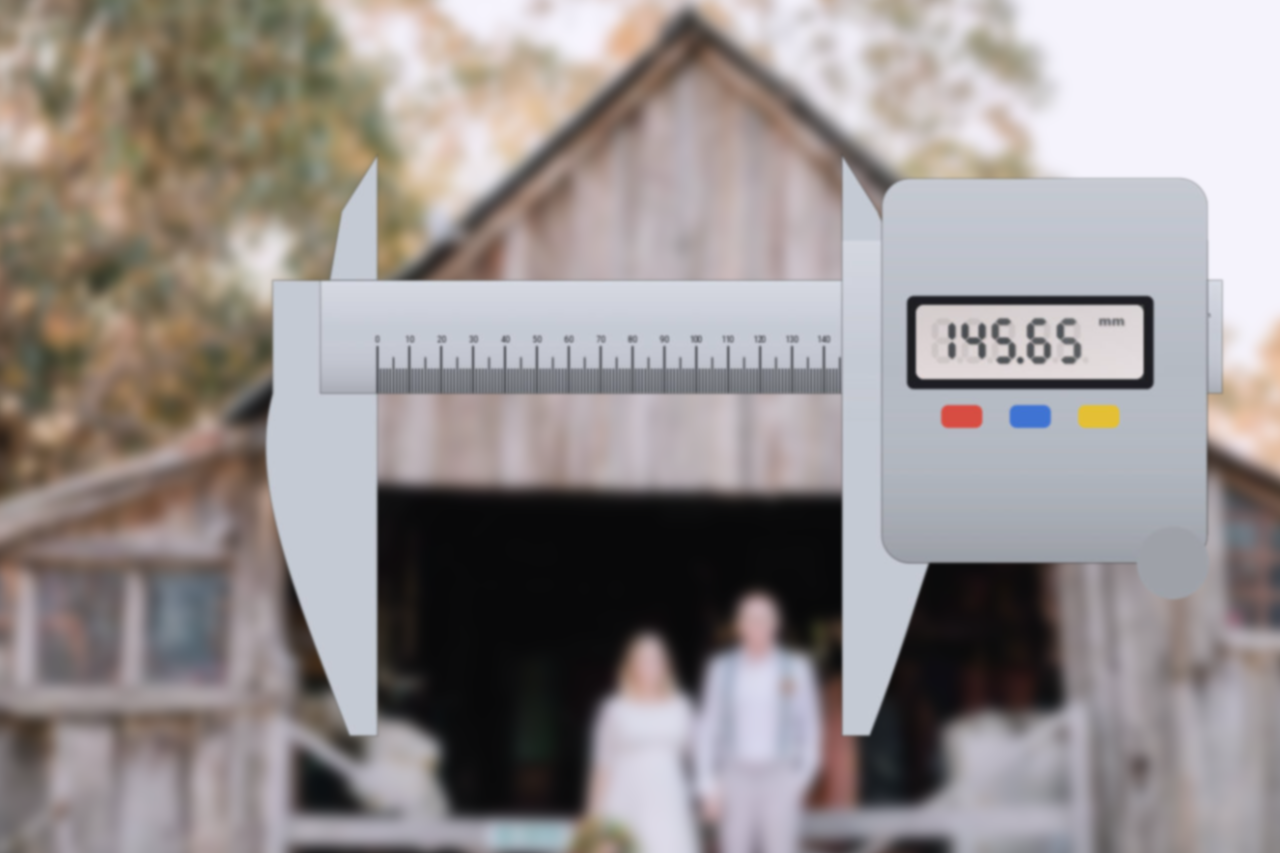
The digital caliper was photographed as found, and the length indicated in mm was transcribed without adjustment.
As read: 145.65 mm
